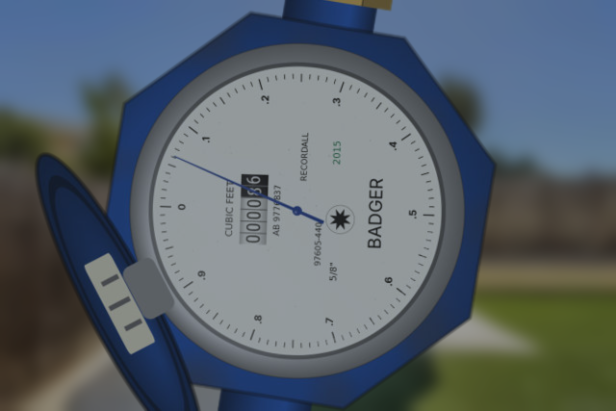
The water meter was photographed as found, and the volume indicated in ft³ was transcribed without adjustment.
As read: 86.06 ft³
